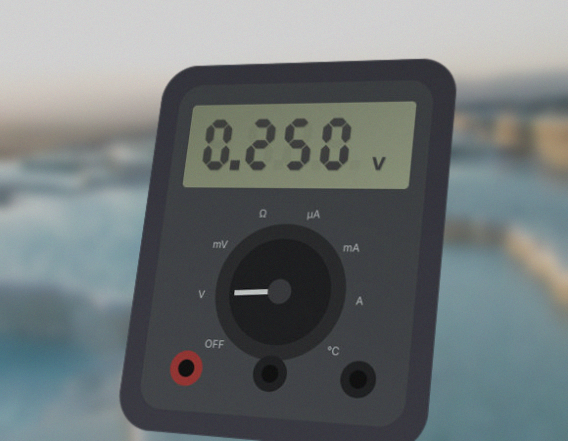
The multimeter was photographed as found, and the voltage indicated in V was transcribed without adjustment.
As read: 0.250 V
